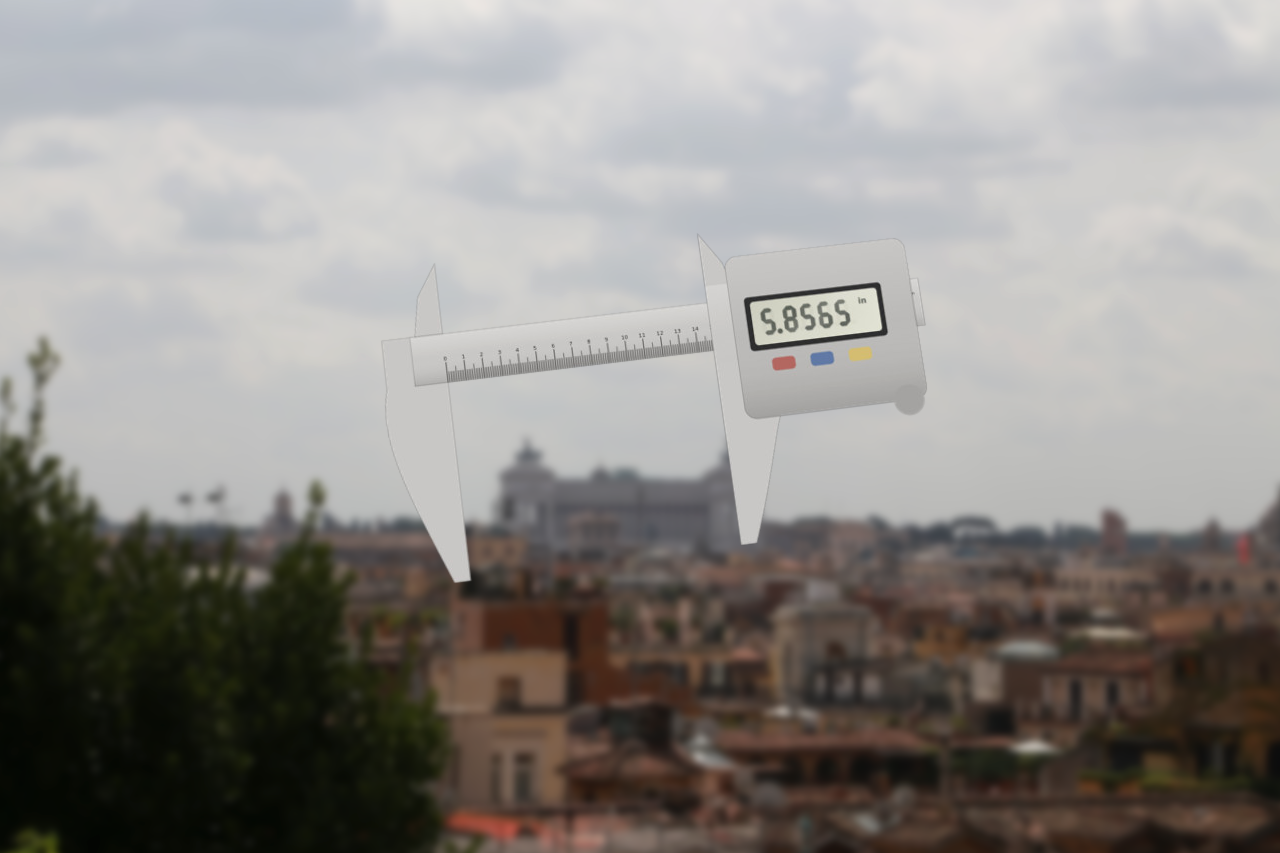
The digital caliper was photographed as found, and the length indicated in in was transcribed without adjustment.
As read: 5.8565 in
